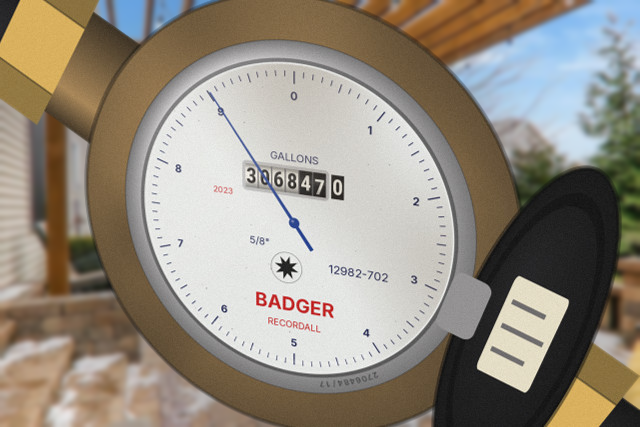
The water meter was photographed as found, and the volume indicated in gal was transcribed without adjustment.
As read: 3068469.0 gal
